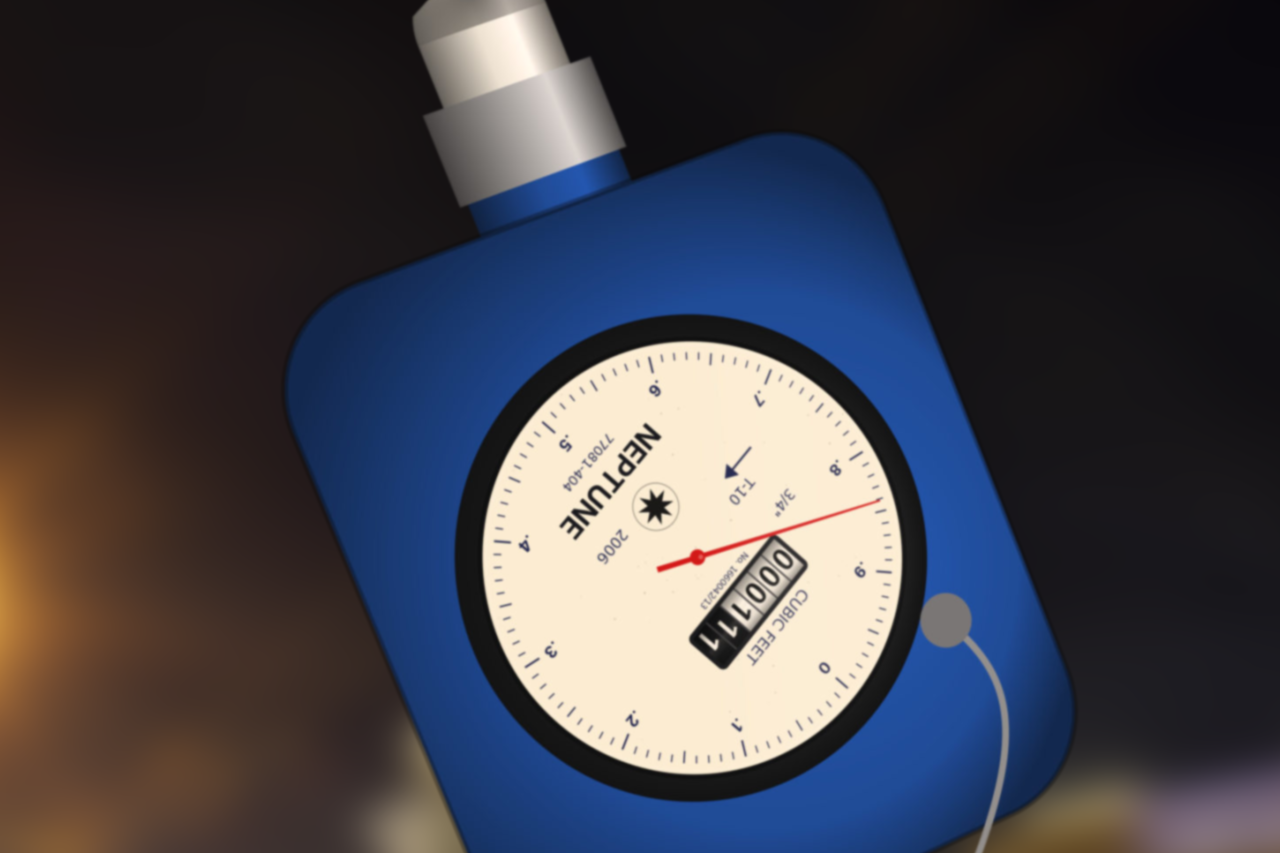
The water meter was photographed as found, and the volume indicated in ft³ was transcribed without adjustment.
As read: 110.84 ft³
